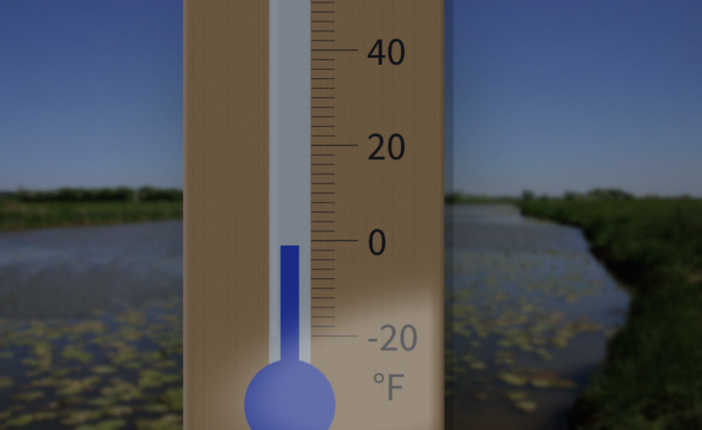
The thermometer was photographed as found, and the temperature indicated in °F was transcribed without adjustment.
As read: -1 °F
